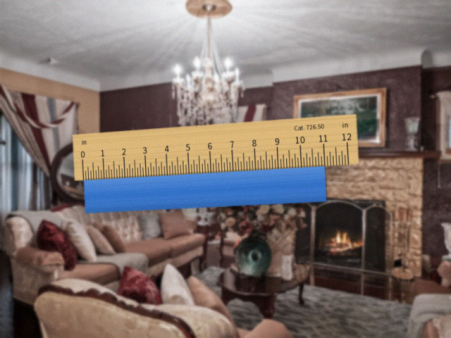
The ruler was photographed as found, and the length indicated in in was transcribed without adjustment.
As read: 11 in
